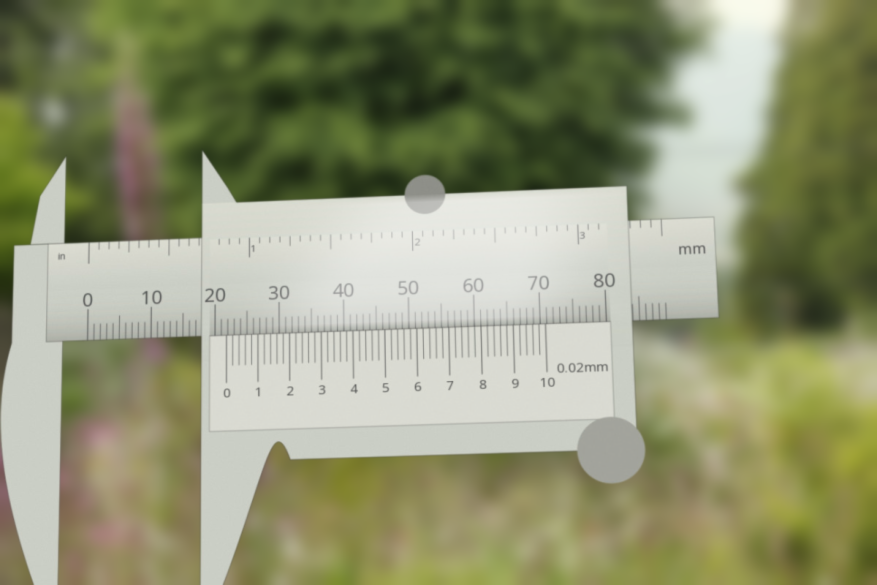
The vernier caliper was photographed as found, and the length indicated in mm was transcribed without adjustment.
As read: 21.8 mm
